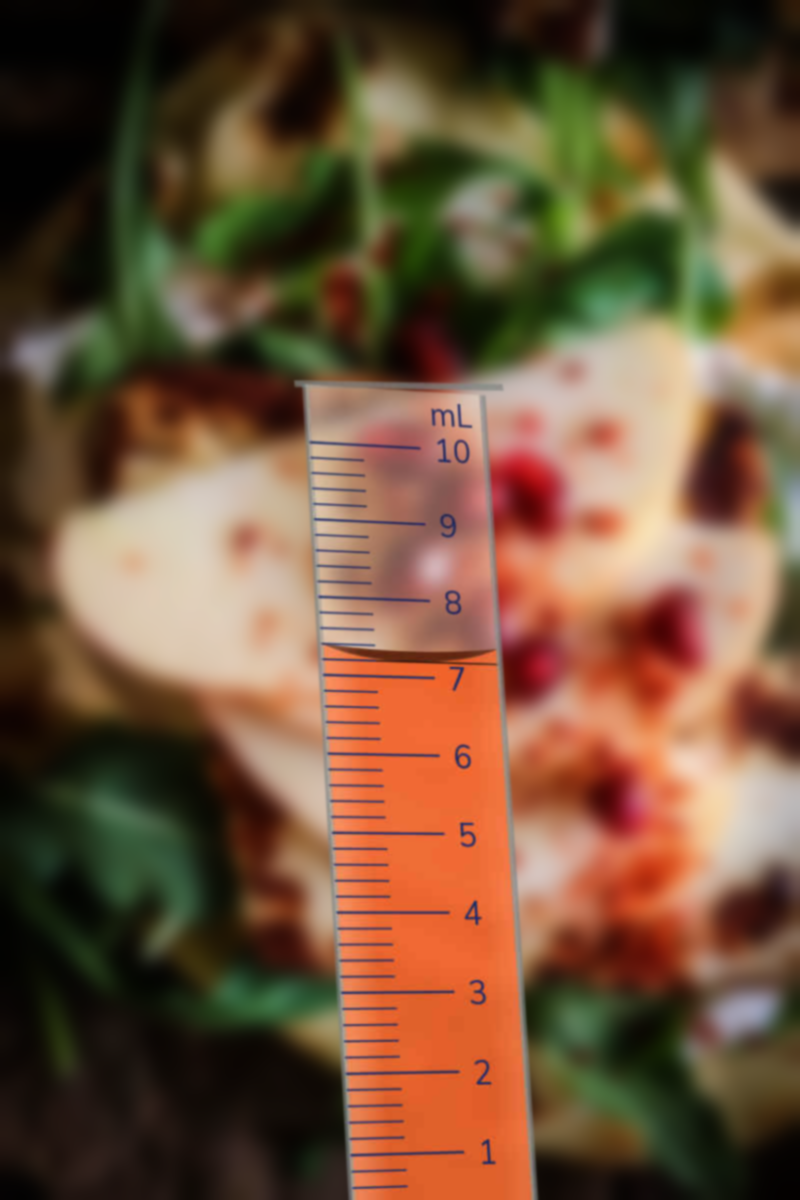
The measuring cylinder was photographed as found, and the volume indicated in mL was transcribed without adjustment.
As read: 7.2 mL
